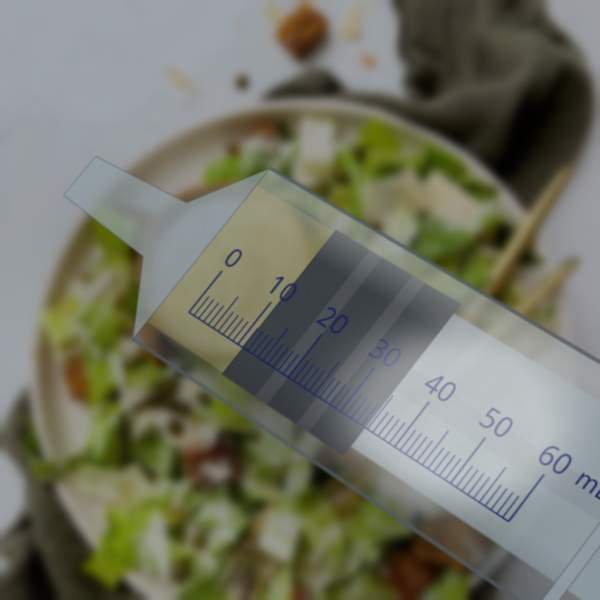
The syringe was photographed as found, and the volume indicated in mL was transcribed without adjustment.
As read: 11 mL
